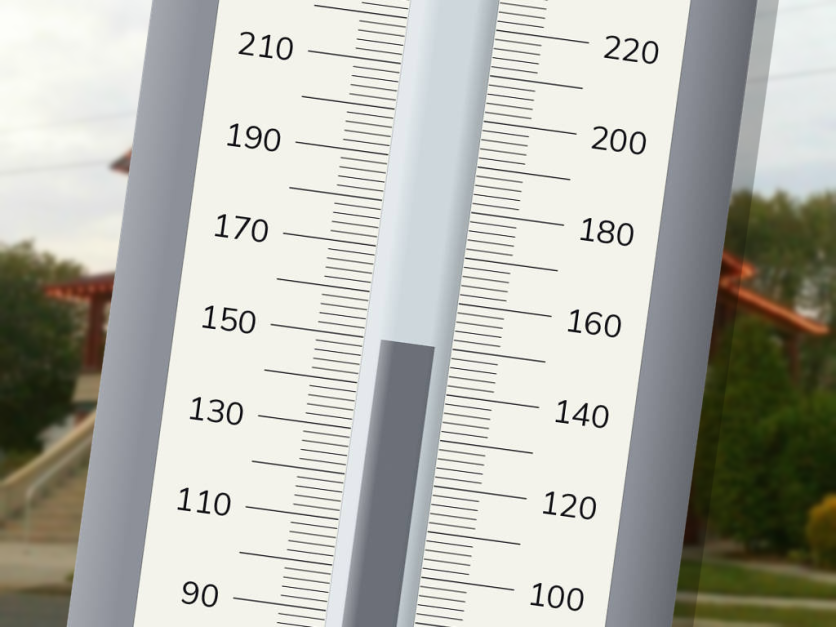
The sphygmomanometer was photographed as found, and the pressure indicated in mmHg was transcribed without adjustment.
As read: 150 mmHg
